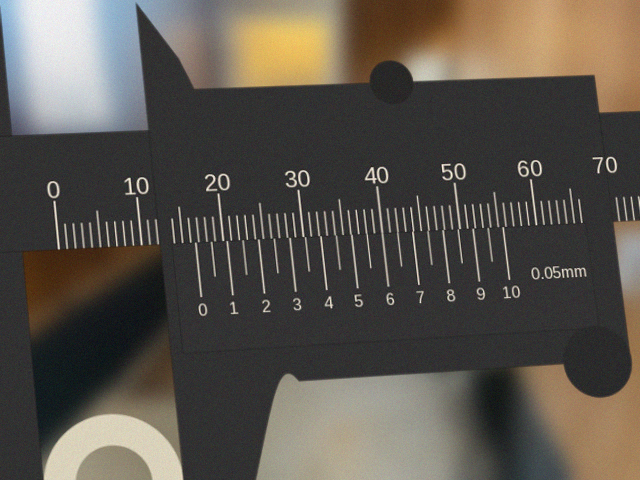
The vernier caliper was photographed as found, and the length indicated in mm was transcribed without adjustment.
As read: 16.6 mm
